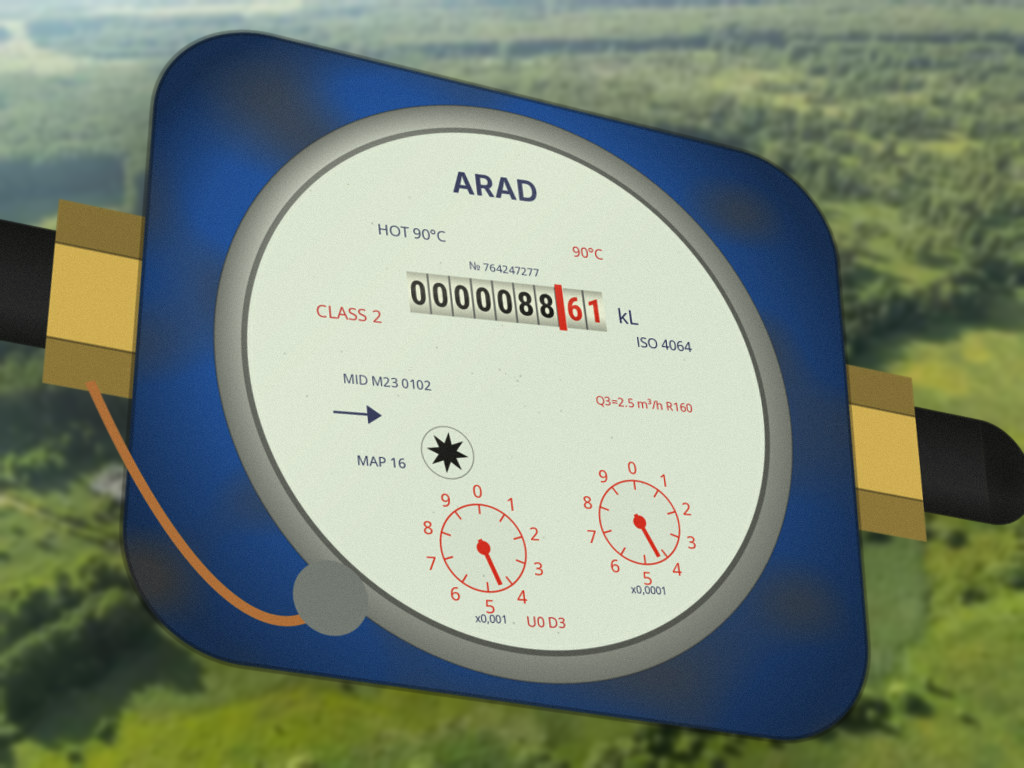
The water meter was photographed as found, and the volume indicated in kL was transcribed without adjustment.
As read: 88.6144 kL
